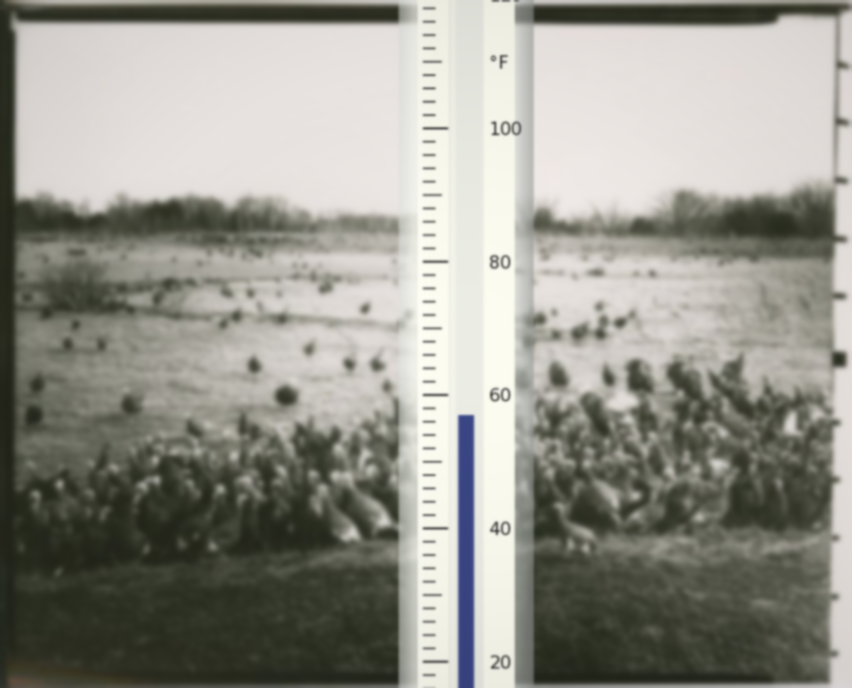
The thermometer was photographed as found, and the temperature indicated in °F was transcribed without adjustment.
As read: 57 °F
